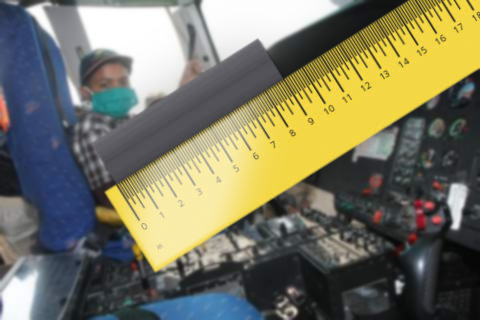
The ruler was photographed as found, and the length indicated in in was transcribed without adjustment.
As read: 9 in
